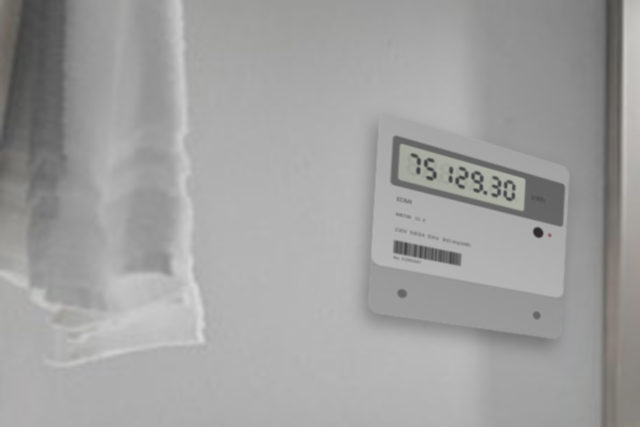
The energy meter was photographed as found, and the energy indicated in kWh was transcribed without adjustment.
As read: 75129.30 kWh
